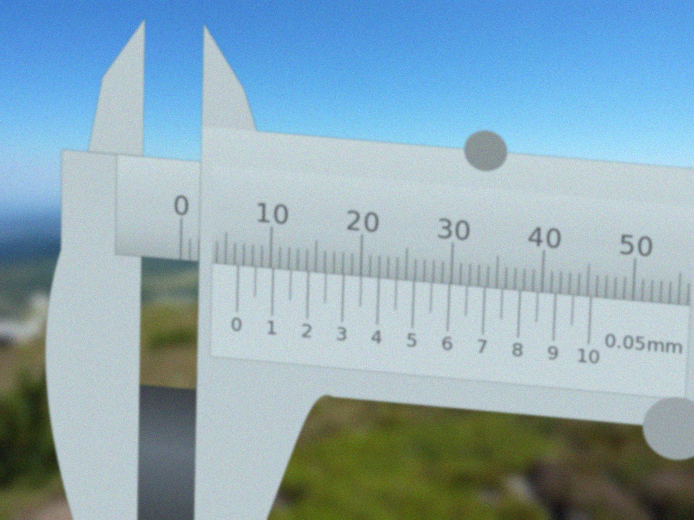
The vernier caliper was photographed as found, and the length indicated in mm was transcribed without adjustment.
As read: 6.4 mm
